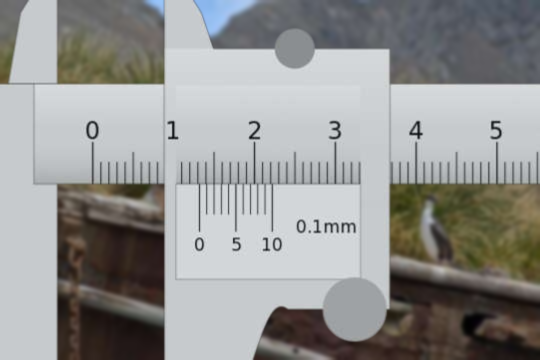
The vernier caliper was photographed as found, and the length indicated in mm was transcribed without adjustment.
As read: 13.2 mm
